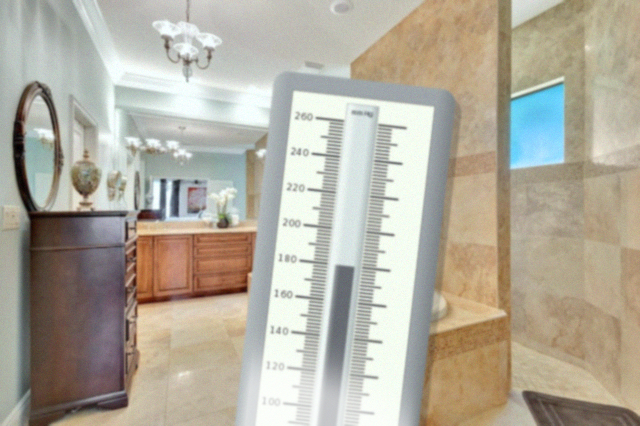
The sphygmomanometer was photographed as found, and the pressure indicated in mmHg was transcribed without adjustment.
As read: 180 mmHg
